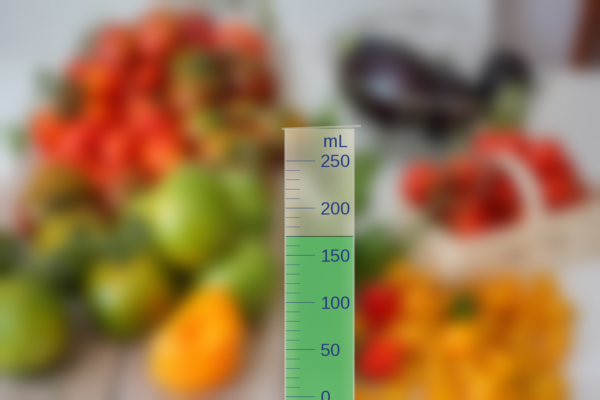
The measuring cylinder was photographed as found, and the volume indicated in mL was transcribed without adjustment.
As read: 170 mL
